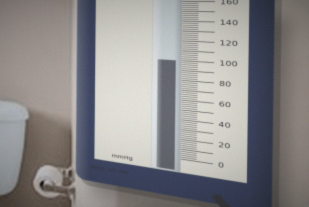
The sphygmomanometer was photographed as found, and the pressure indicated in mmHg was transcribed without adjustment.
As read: 100 mmHg
